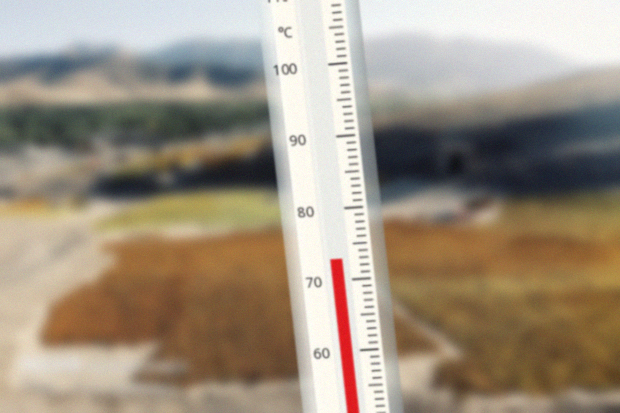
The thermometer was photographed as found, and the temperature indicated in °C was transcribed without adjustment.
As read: 73 °C
